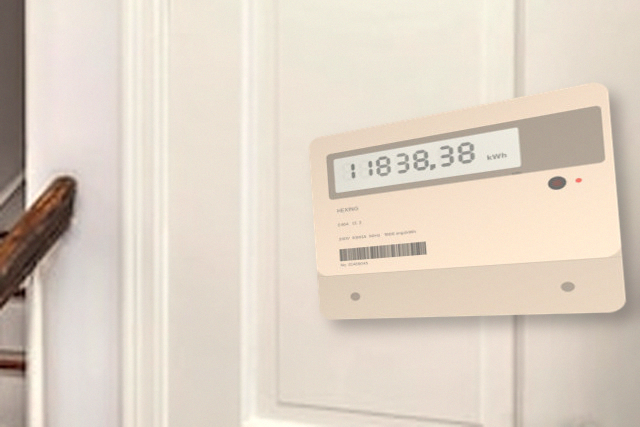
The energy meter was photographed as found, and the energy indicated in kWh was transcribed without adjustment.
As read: 11838.38 kWh
